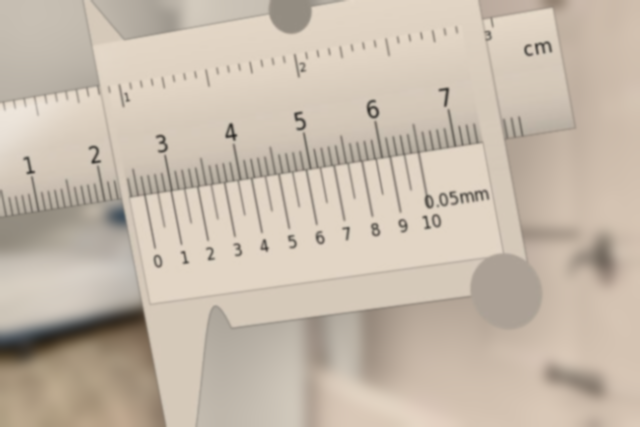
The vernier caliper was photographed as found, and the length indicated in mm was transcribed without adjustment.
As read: 26.0 mm
